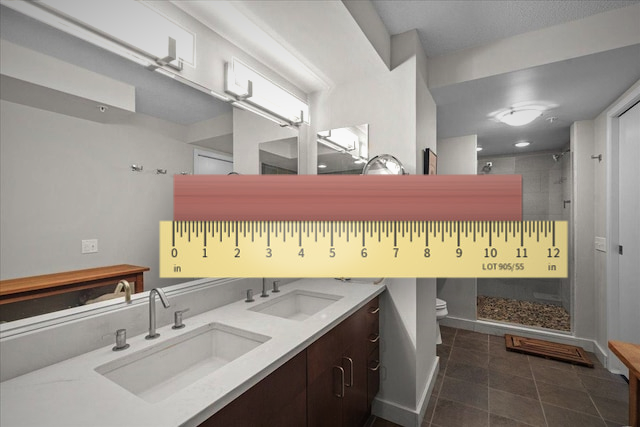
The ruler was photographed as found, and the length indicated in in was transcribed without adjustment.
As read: 11 in
